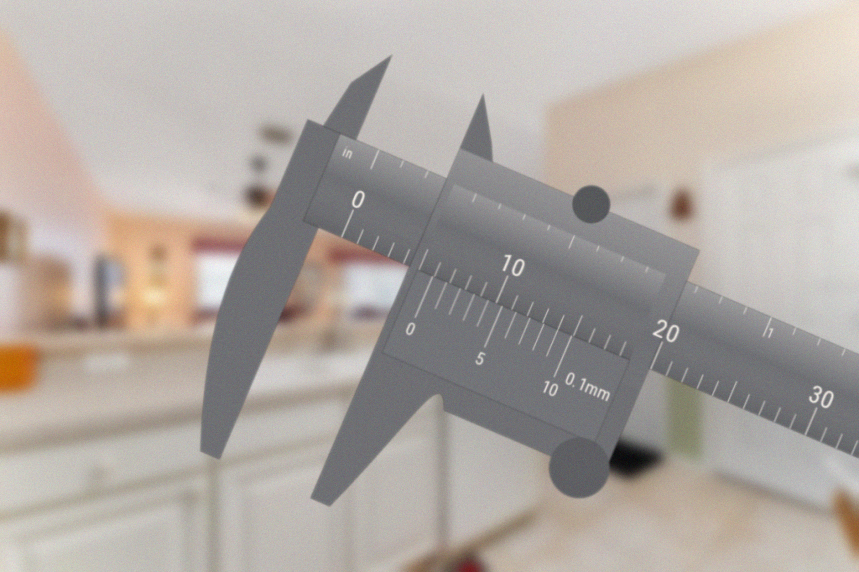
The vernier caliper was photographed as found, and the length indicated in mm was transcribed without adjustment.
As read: 5.9 mm
